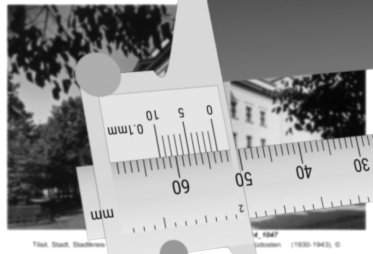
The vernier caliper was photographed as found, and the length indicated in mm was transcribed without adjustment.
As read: 53.4 mm
